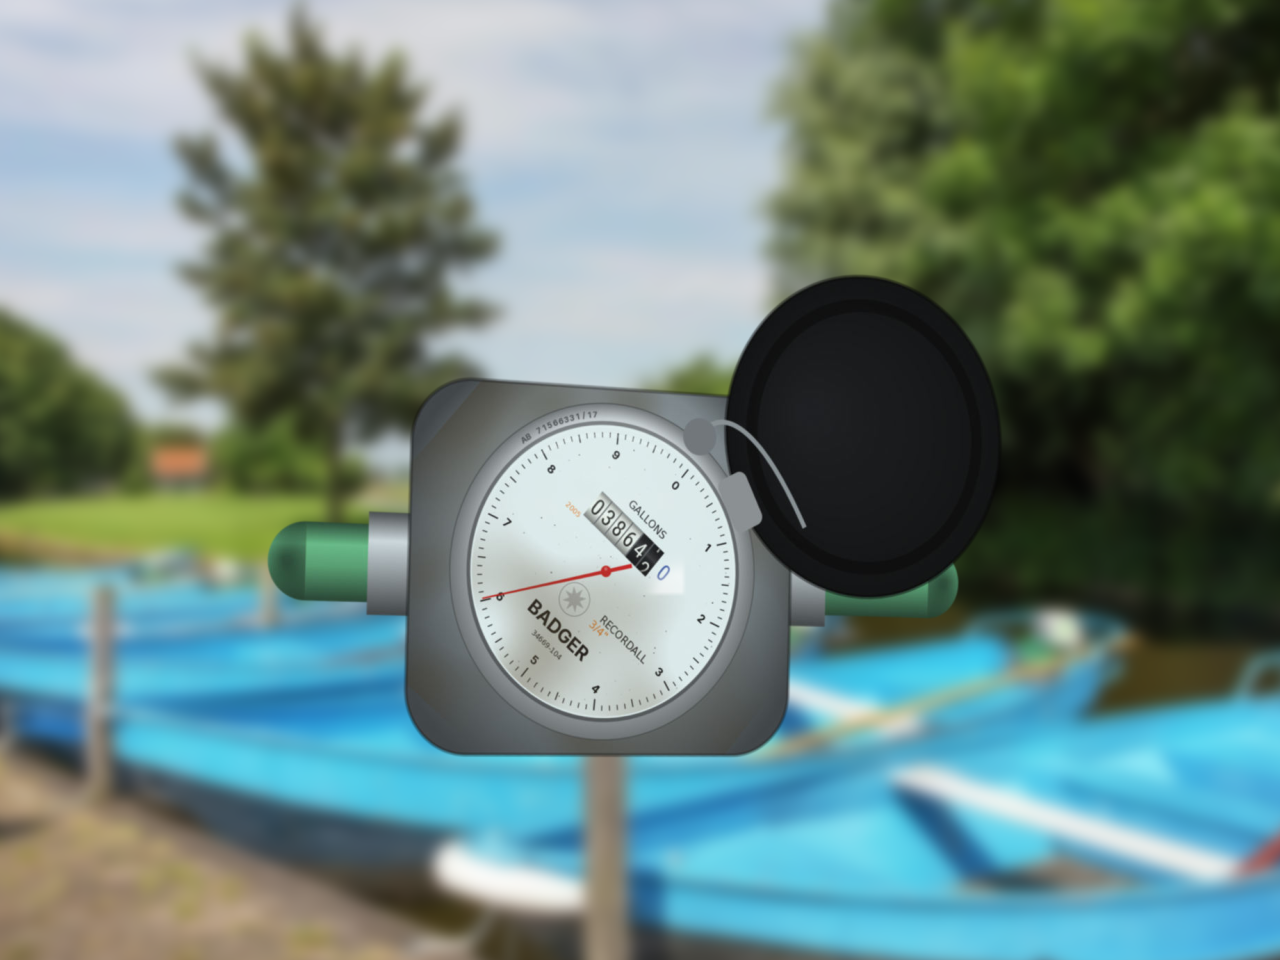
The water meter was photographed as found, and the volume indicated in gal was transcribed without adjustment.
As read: 386416.0 gal
